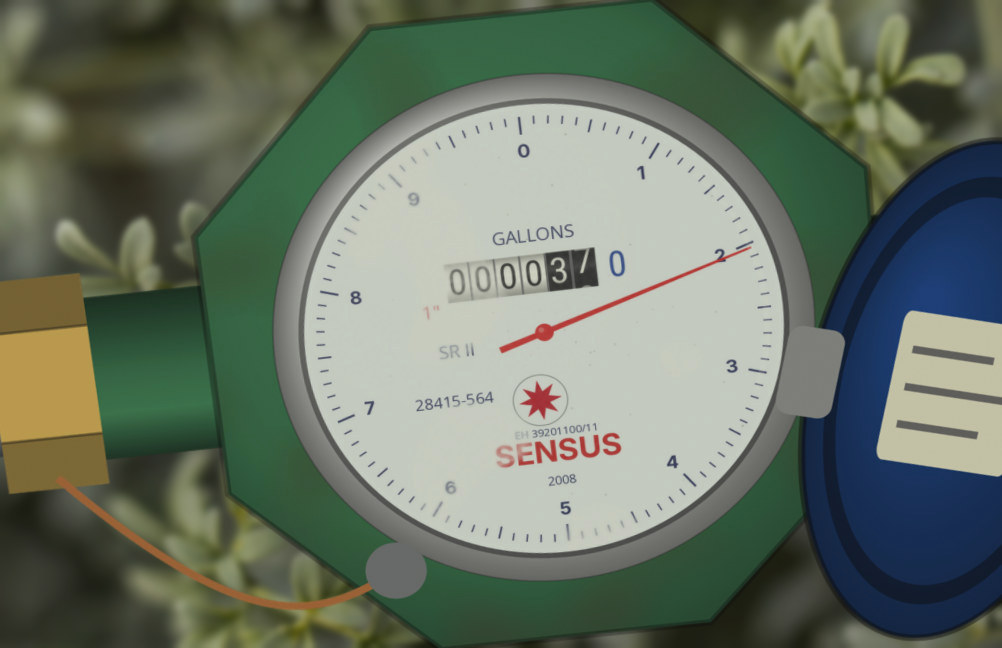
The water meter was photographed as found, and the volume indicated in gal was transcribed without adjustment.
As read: 372.0 gal
